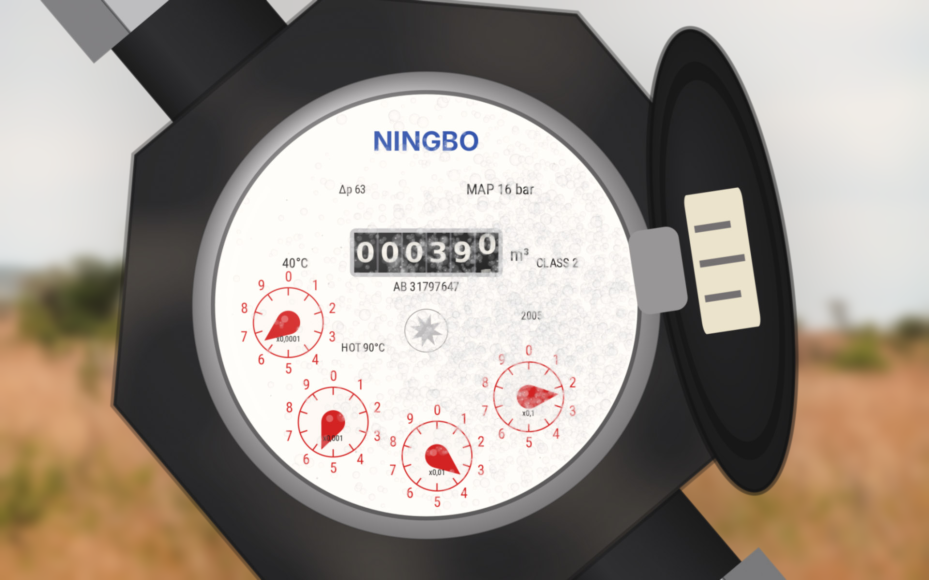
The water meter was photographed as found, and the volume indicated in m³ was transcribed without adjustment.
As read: 390.2356 m³
